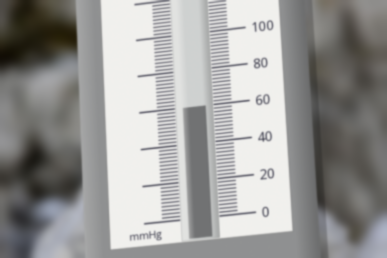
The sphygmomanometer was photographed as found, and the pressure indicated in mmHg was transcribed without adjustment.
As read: 60 mmHg
